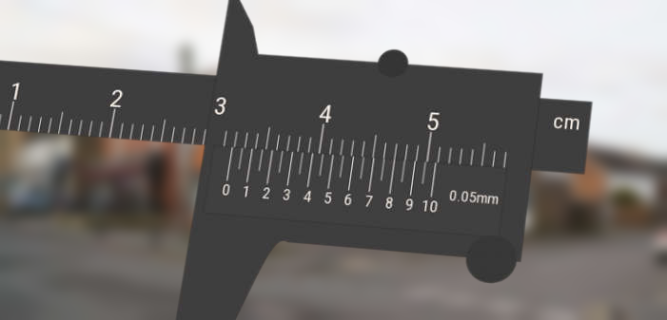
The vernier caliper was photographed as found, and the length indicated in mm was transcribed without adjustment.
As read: 31.8 mm
